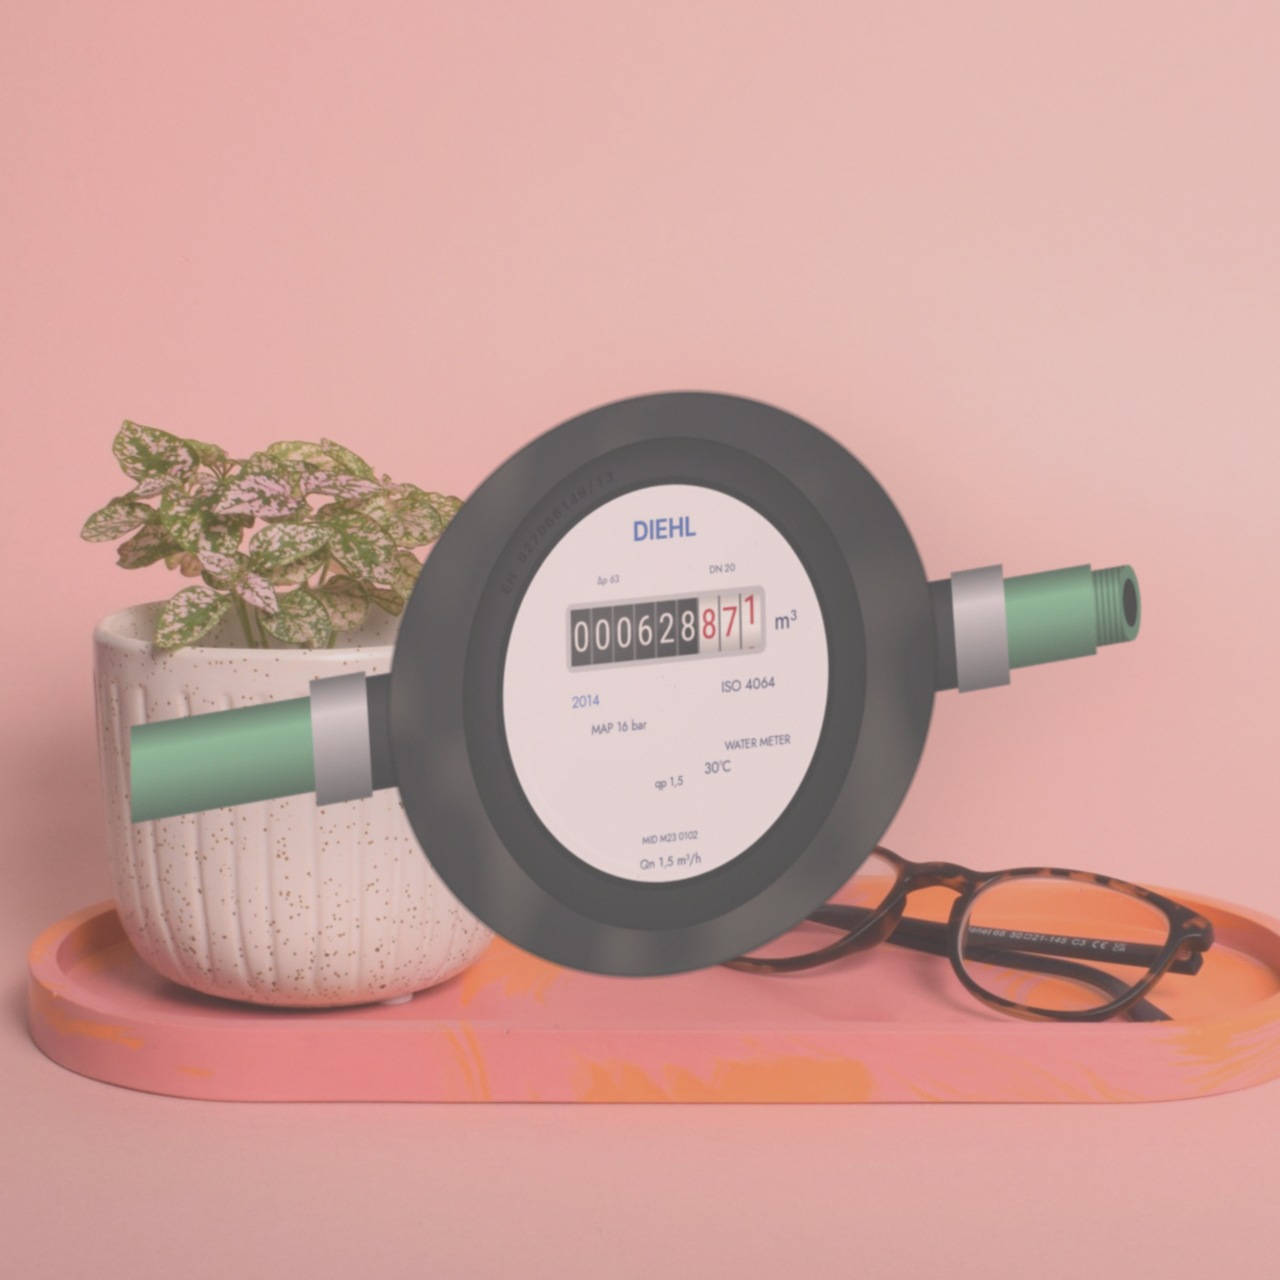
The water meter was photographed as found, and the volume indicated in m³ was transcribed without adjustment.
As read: 628.871 m³
